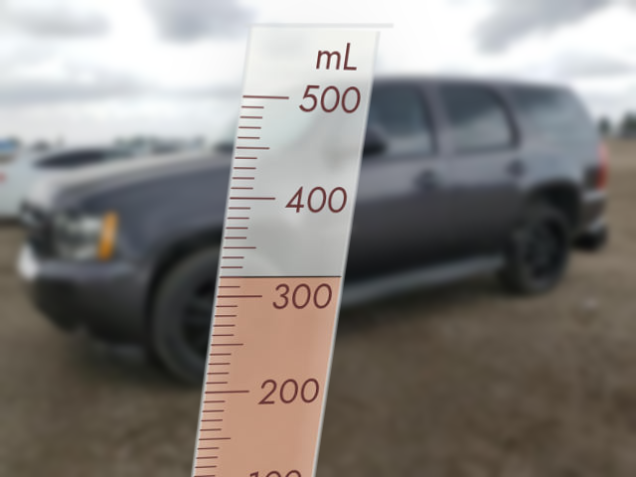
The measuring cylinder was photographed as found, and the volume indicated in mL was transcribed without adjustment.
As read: 320 mL
